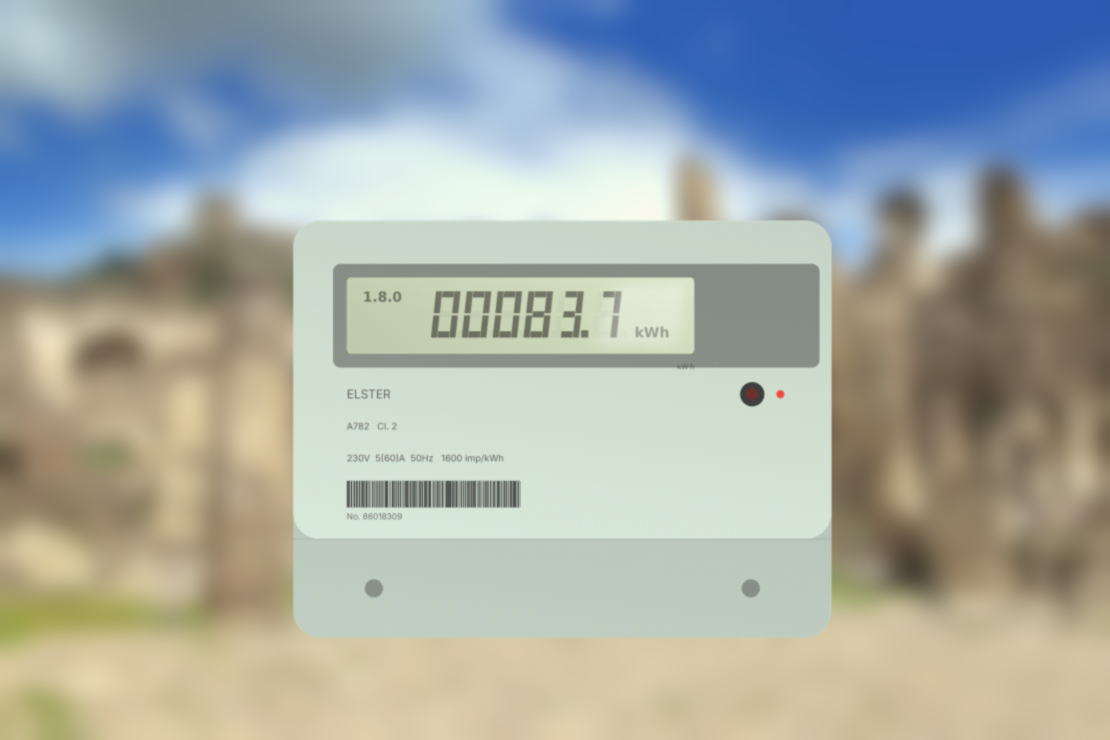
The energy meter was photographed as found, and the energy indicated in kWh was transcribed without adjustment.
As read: 83.7 kWh
